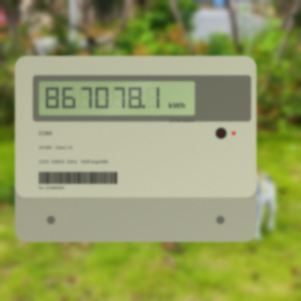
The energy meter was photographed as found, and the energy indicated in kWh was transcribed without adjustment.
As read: 867078.1 kWh
